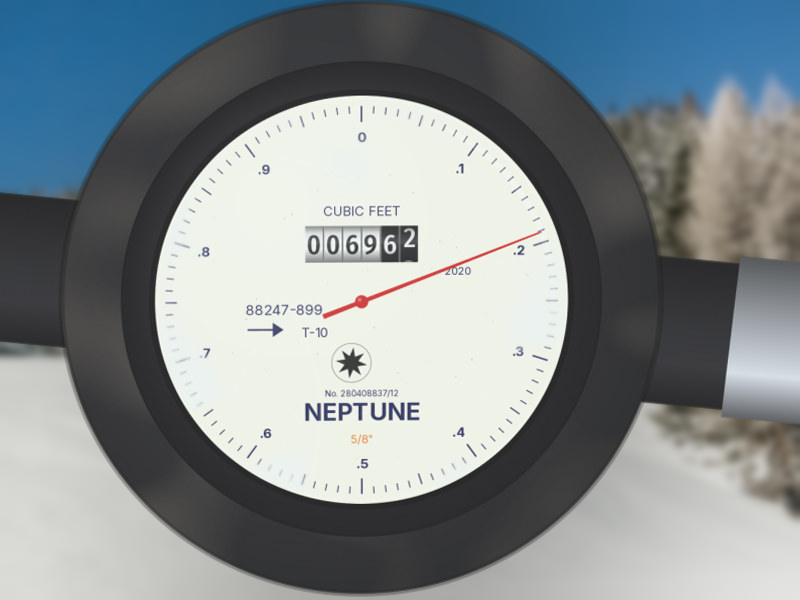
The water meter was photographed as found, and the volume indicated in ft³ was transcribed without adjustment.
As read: 6962.19 ft³
